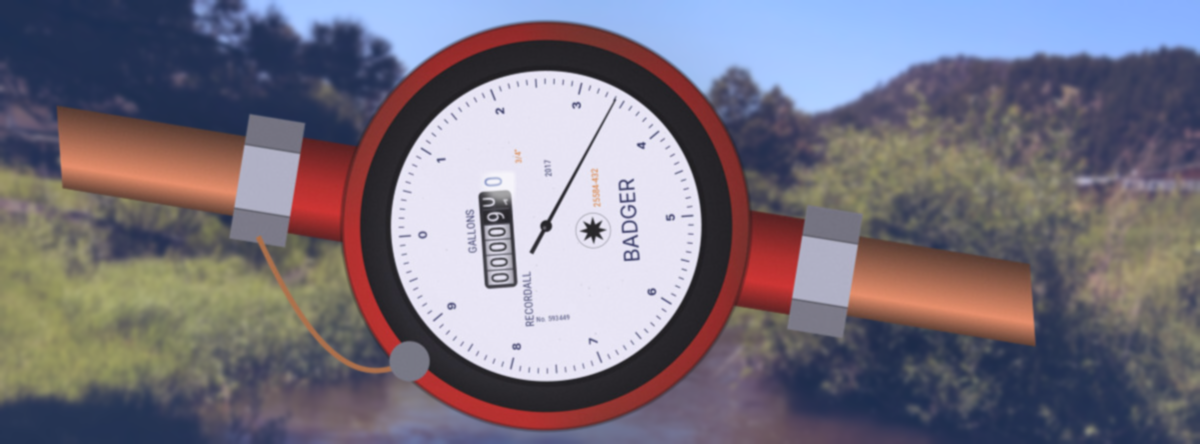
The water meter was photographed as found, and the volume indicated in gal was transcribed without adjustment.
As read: 903.4 gal
